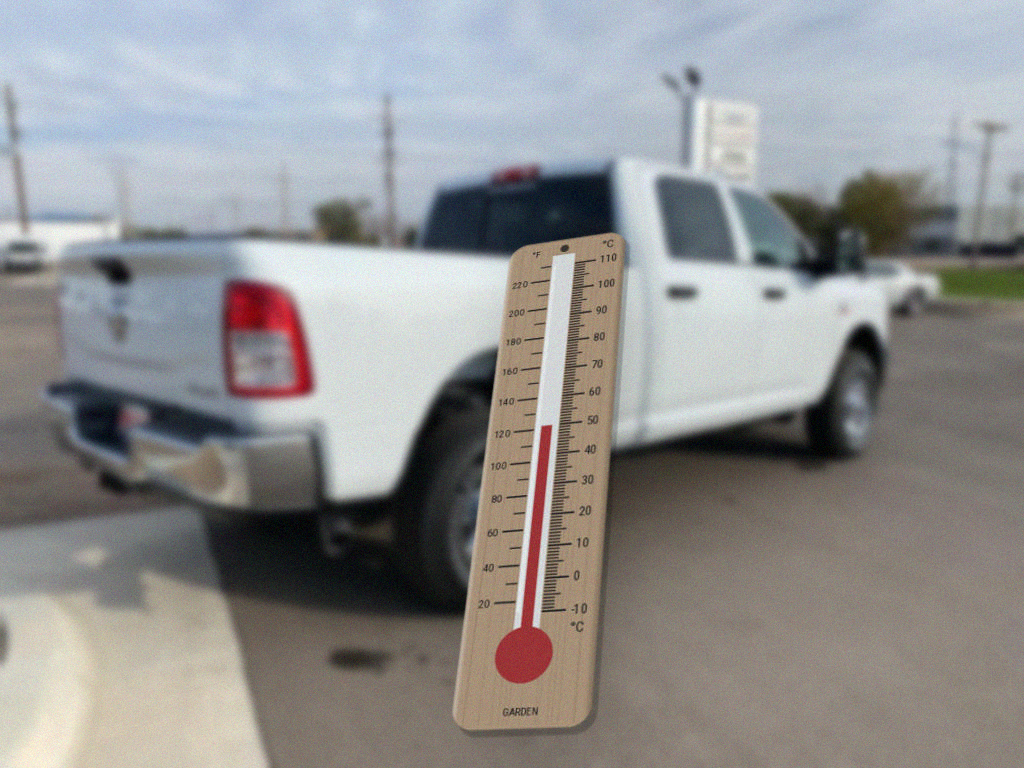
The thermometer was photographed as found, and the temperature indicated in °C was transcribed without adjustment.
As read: 50 °C
